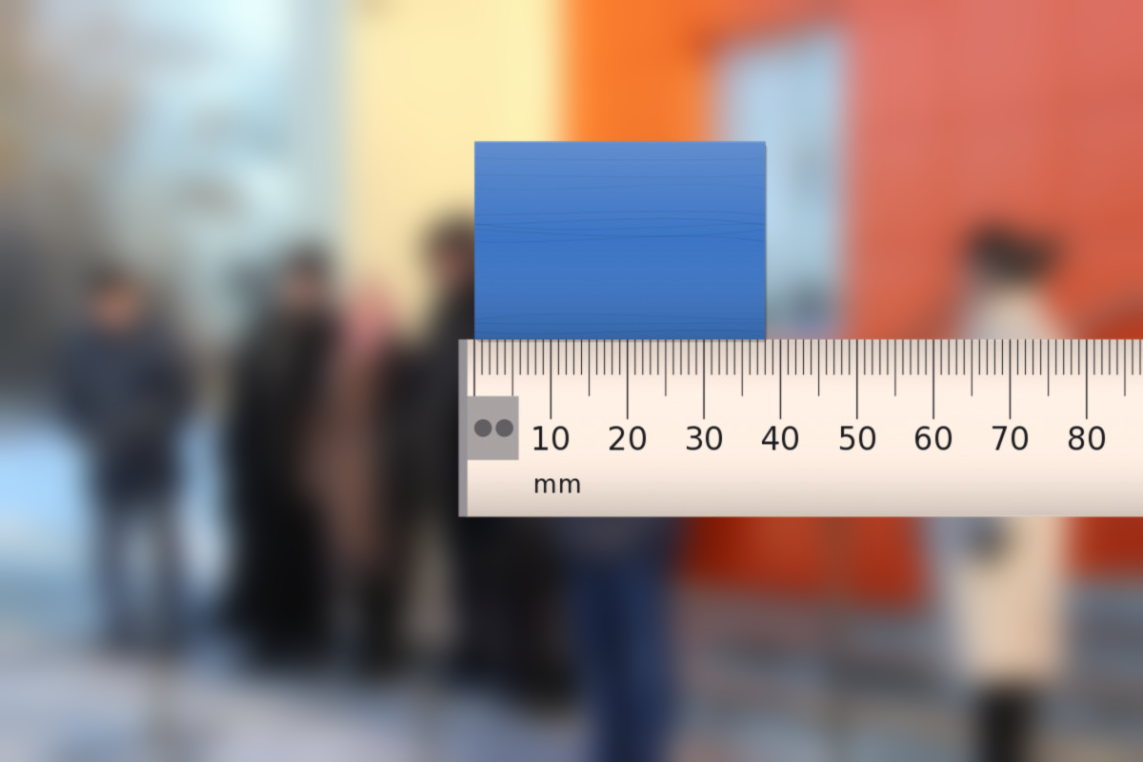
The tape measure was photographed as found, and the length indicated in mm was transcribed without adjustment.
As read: 38 mm
